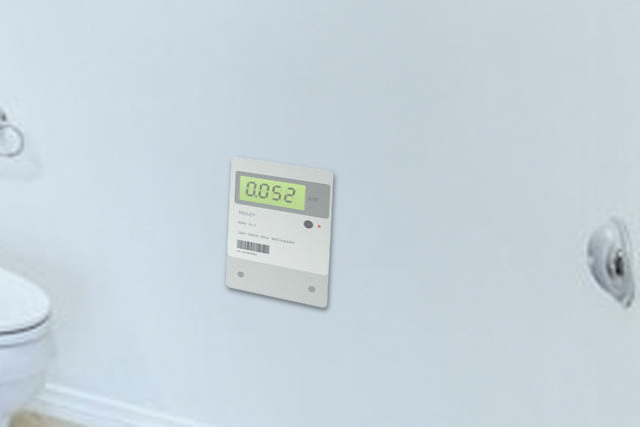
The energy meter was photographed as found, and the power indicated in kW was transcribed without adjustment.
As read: 0.052 kW
